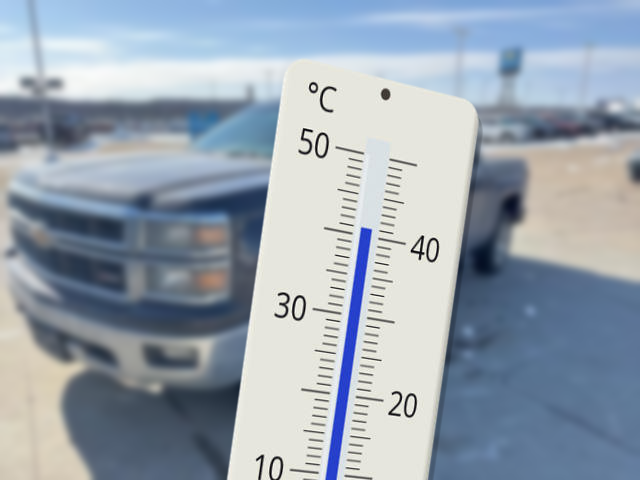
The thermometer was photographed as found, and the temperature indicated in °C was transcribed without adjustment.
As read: 41 °C
